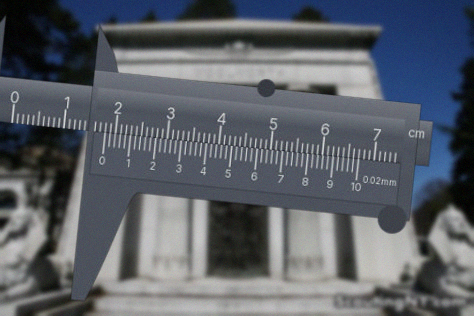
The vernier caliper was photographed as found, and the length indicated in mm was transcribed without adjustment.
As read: 18.0 mm
